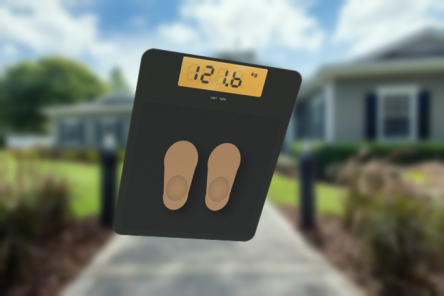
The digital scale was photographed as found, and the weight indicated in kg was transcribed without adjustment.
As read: 121.6 kg
